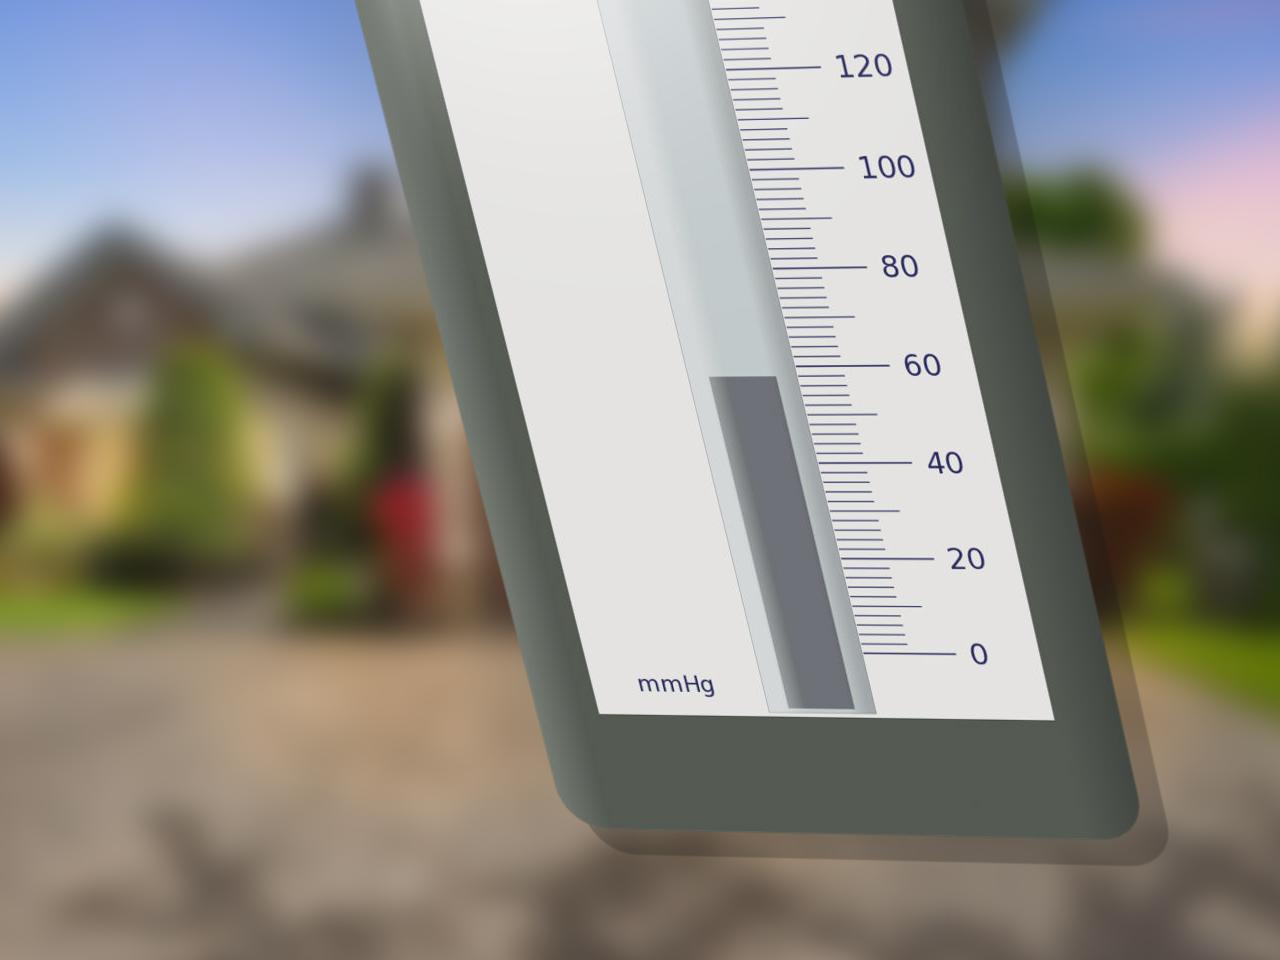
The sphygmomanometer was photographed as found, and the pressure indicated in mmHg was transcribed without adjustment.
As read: 58 mmHg
